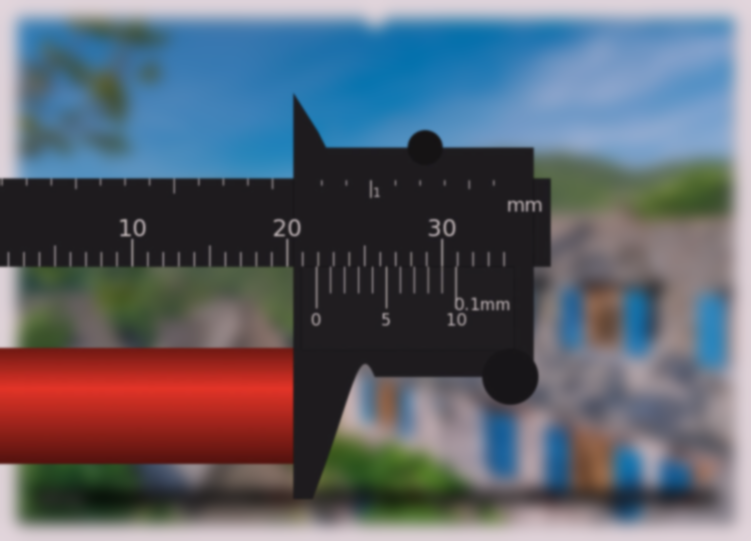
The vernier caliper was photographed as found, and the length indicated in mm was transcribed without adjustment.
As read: 21.9 mm
